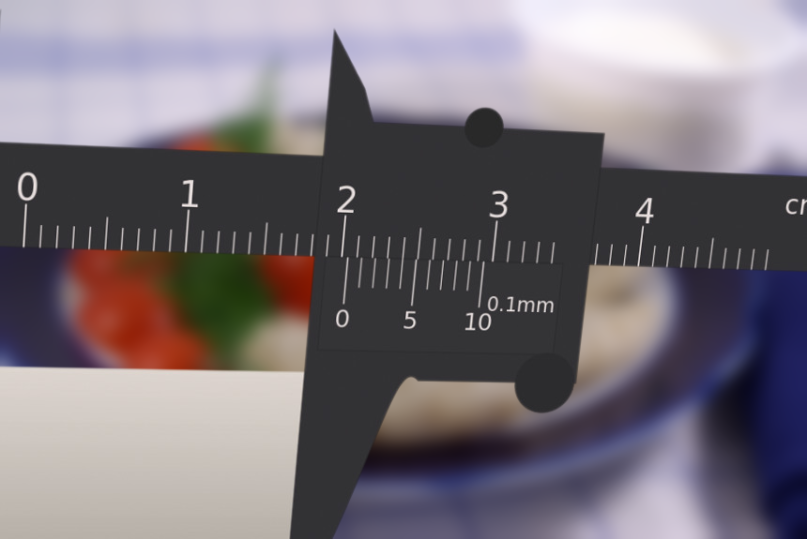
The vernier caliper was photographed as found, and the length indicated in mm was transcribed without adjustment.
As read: 20.4 mm
